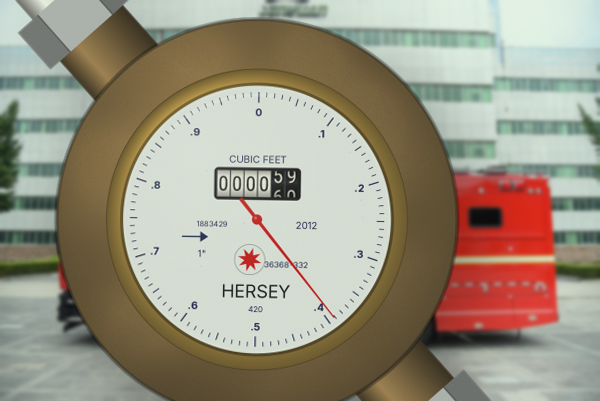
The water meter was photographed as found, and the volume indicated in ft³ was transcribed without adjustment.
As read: 59.39 ft³
